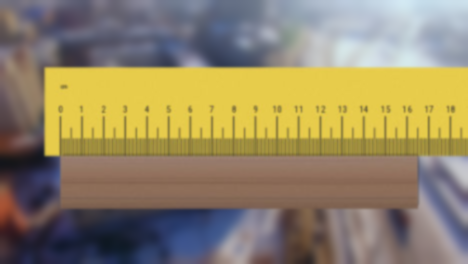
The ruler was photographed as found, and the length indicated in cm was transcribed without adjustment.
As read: 16.5 cm
